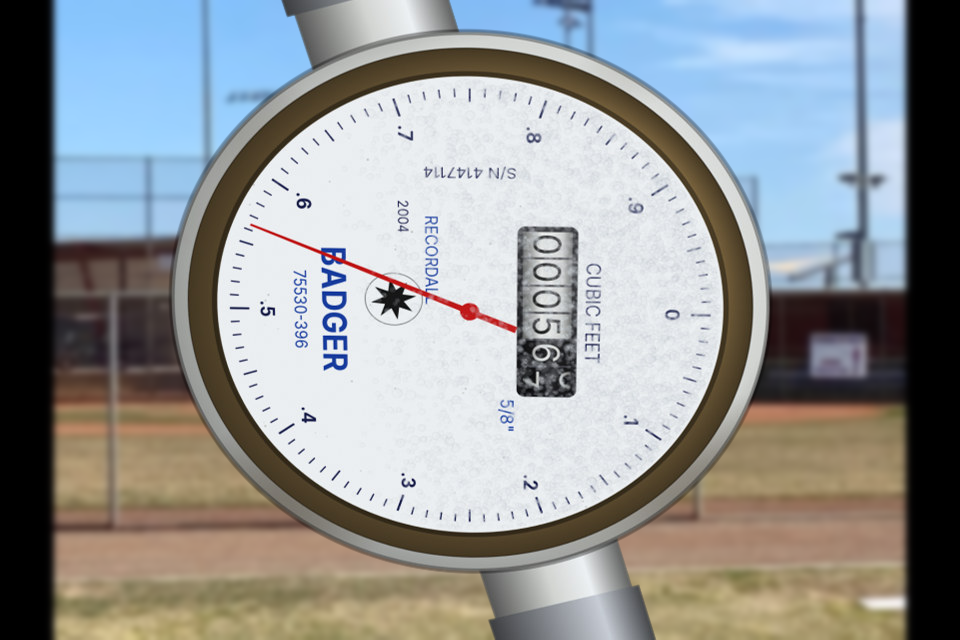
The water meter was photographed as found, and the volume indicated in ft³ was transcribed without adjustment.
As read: 566.56 ft³
